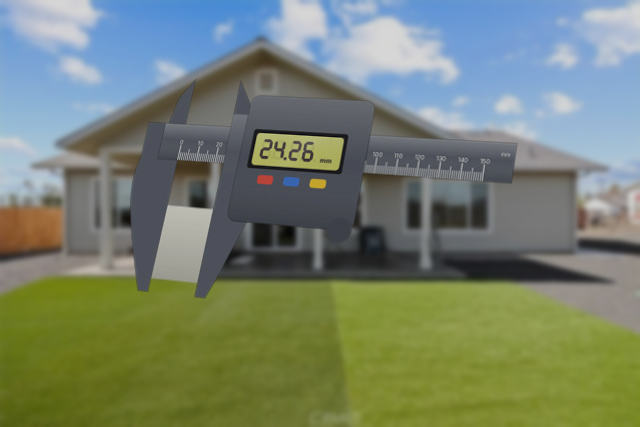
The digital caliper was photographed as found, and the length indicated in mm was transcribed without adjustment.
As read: 24.26 mm
